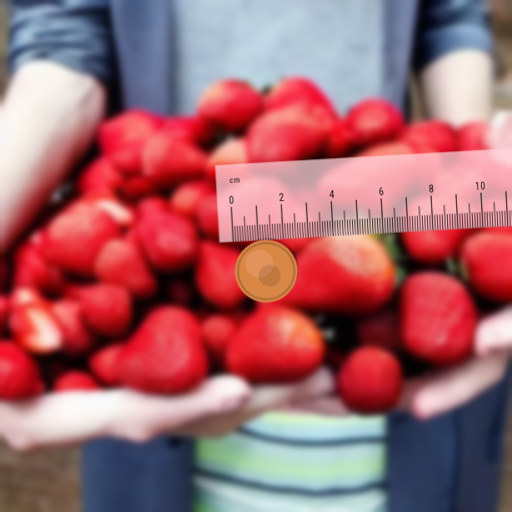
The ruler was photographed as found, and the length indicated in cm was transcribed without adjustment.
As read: 2.5 cm
